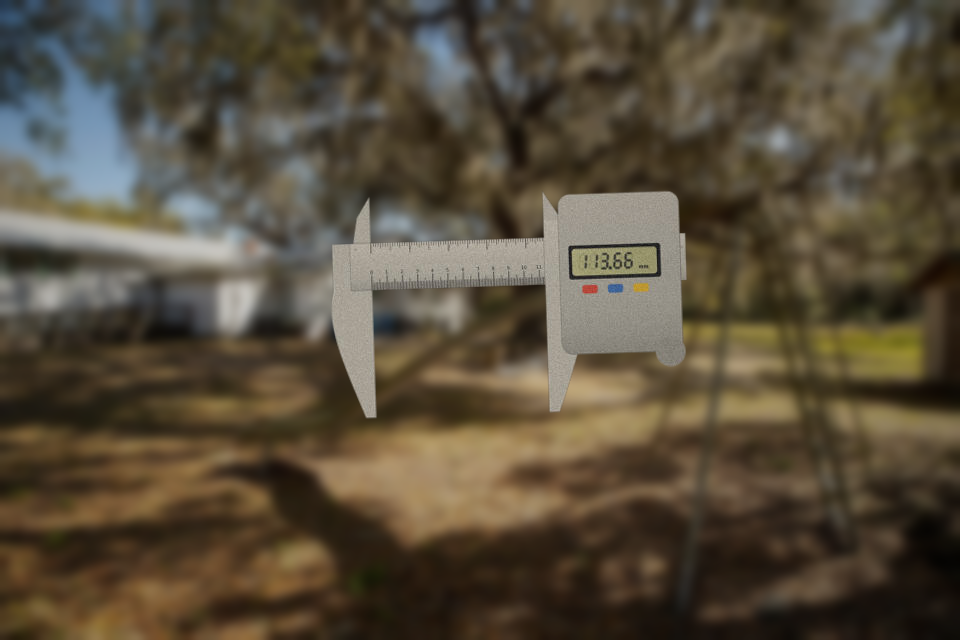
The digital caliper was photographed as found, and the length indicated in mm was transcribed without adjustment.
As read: 113.66 mm
